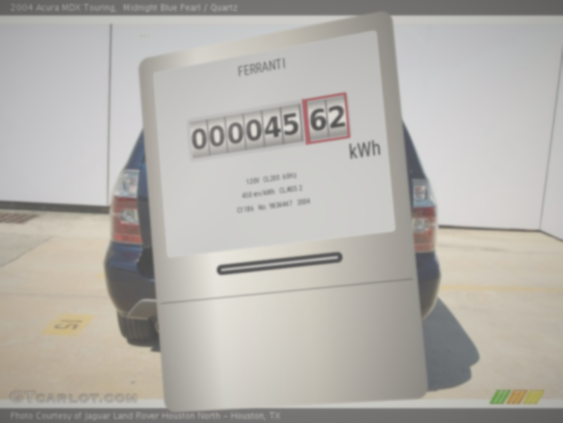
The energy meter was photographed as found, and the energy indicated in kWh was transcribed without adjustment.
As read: 45.62 kWh
